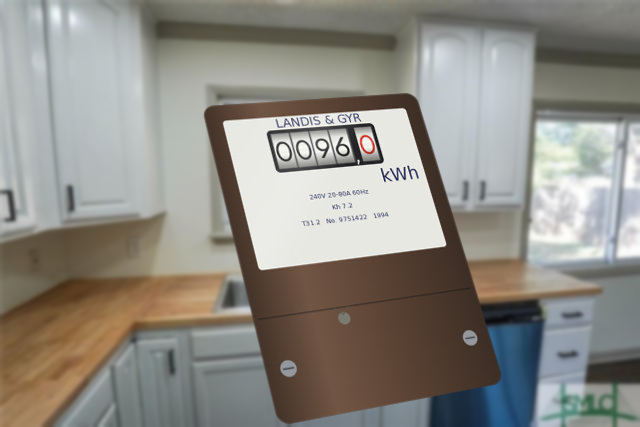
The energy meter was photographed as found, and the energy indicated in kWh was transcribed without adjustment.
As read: 96.0 kWh
